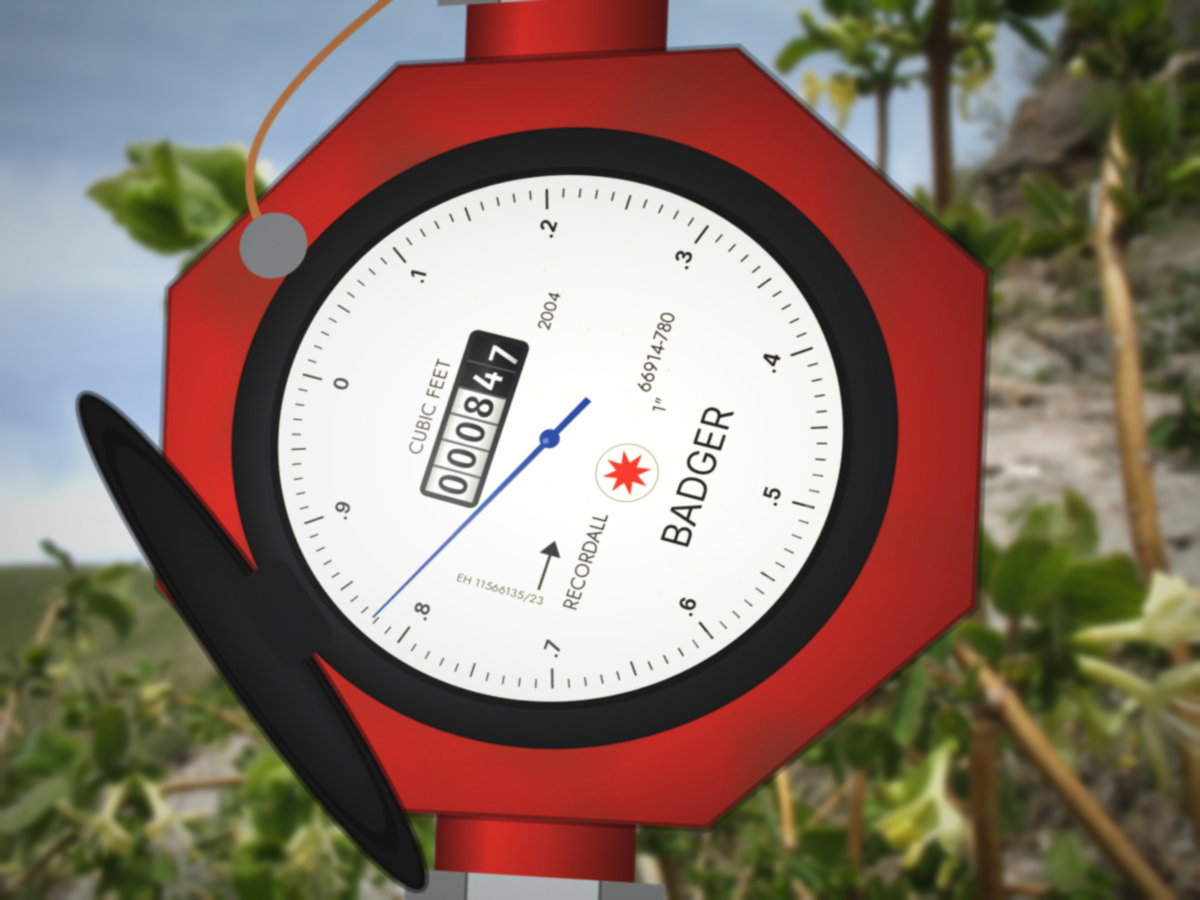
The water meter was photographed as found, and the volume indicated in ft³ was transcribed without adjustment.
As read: 846.82 ft³
